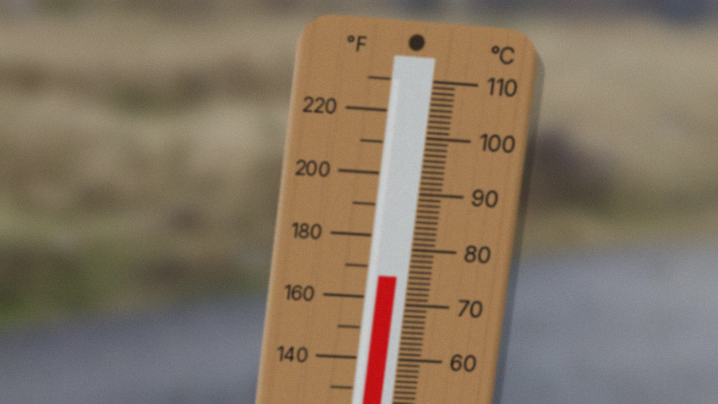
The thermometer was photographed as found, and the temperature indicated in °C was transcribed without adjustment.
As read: 75 °C
